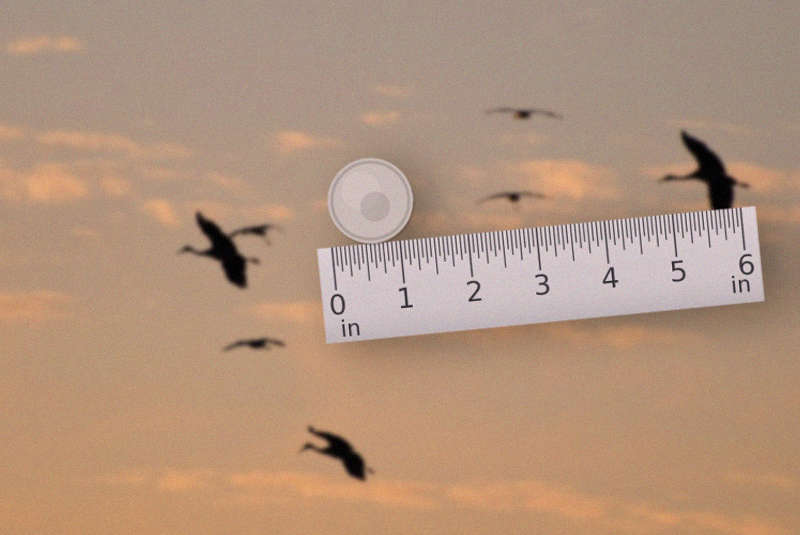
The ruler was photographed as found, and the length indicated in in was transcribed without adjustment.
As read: 1.25 in
